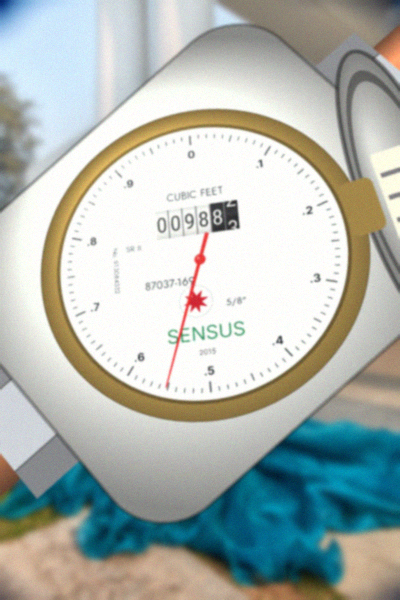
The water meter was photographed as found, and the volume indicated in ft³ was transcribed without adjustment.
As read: 9882.55 ft³
